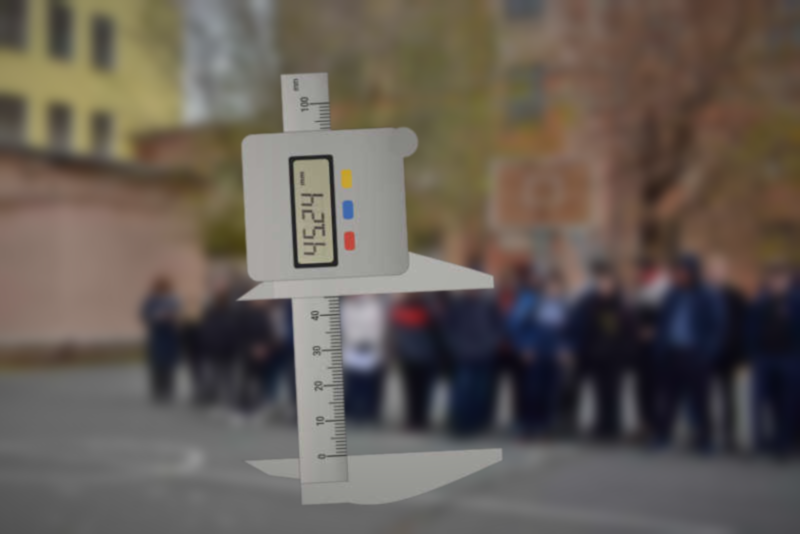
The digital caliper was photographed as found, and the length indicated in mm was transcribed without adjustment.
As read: 45.24 mm
